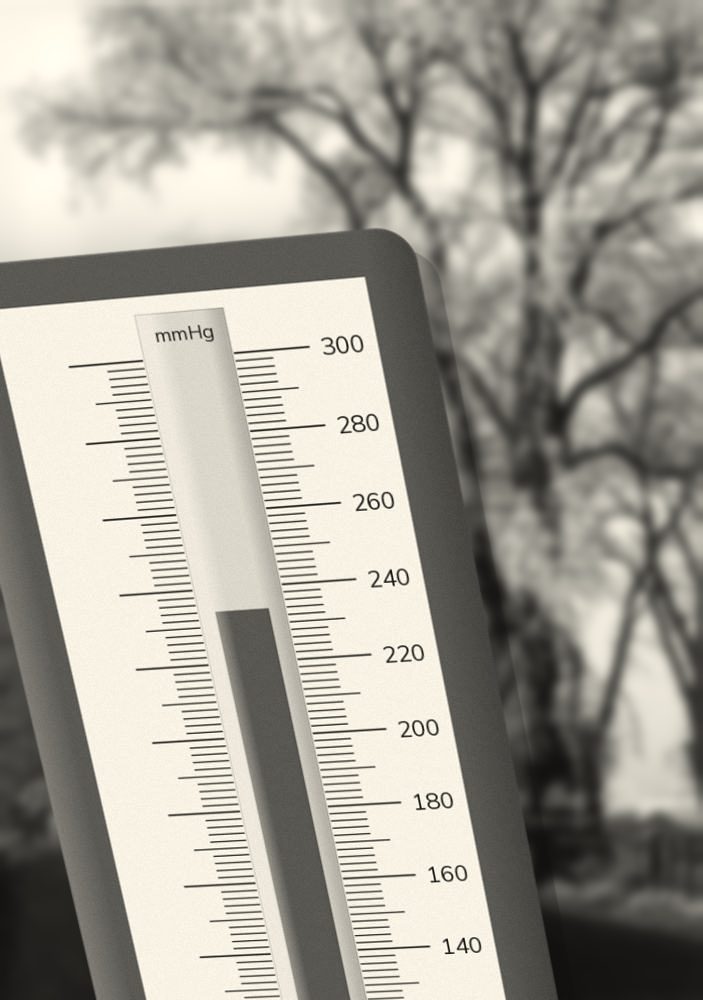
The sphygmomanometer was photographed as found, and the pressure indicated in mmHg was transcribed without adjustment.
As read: 234 mmHg
